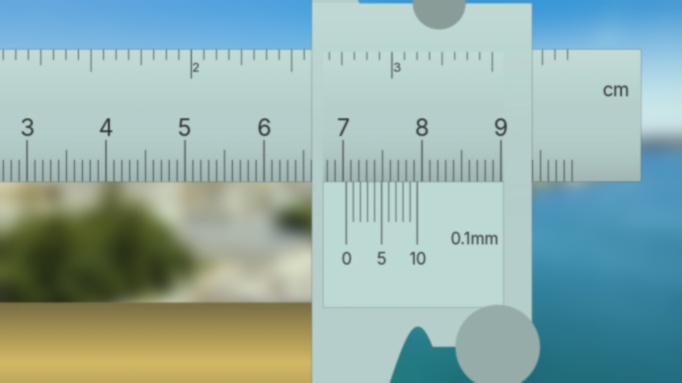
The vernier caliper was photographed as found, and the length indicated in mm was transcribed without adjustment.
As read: 70.4 mm
